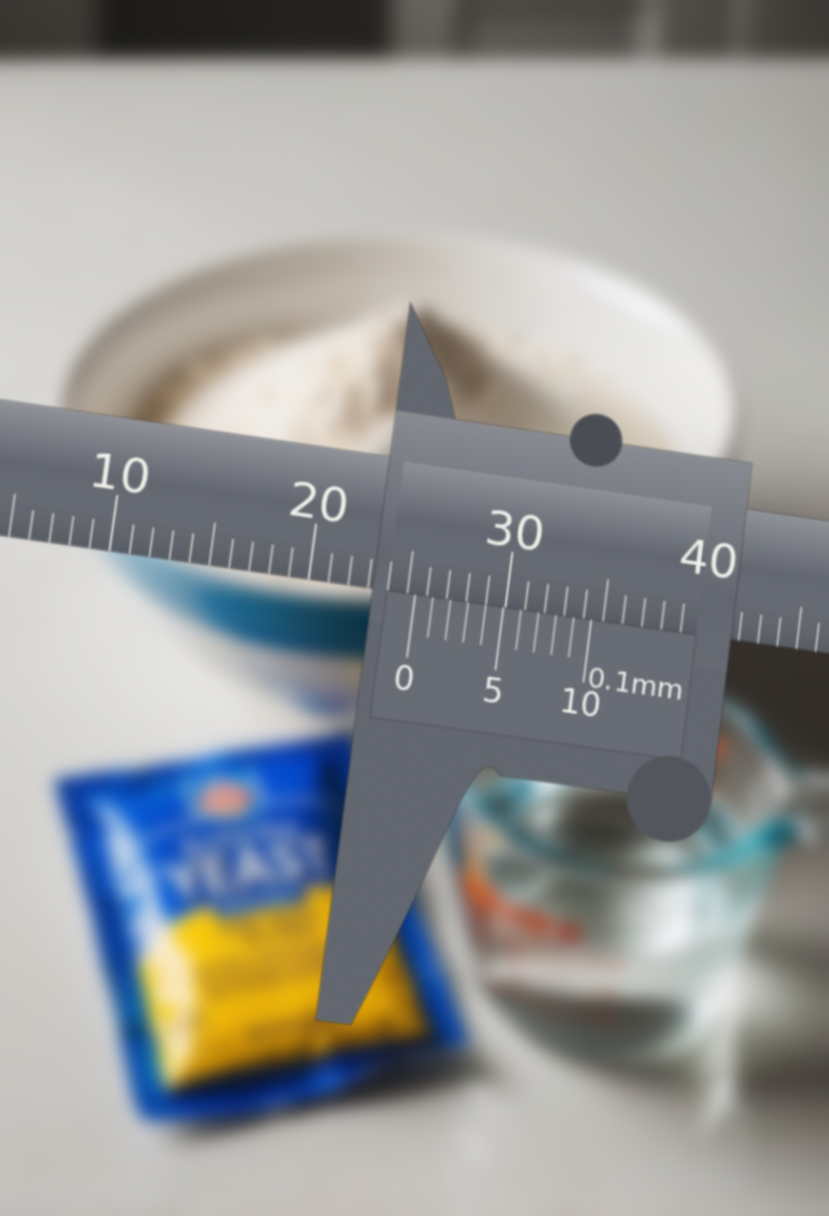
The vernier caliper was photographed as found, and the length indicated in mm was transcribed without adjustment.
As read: 25.4 mm
